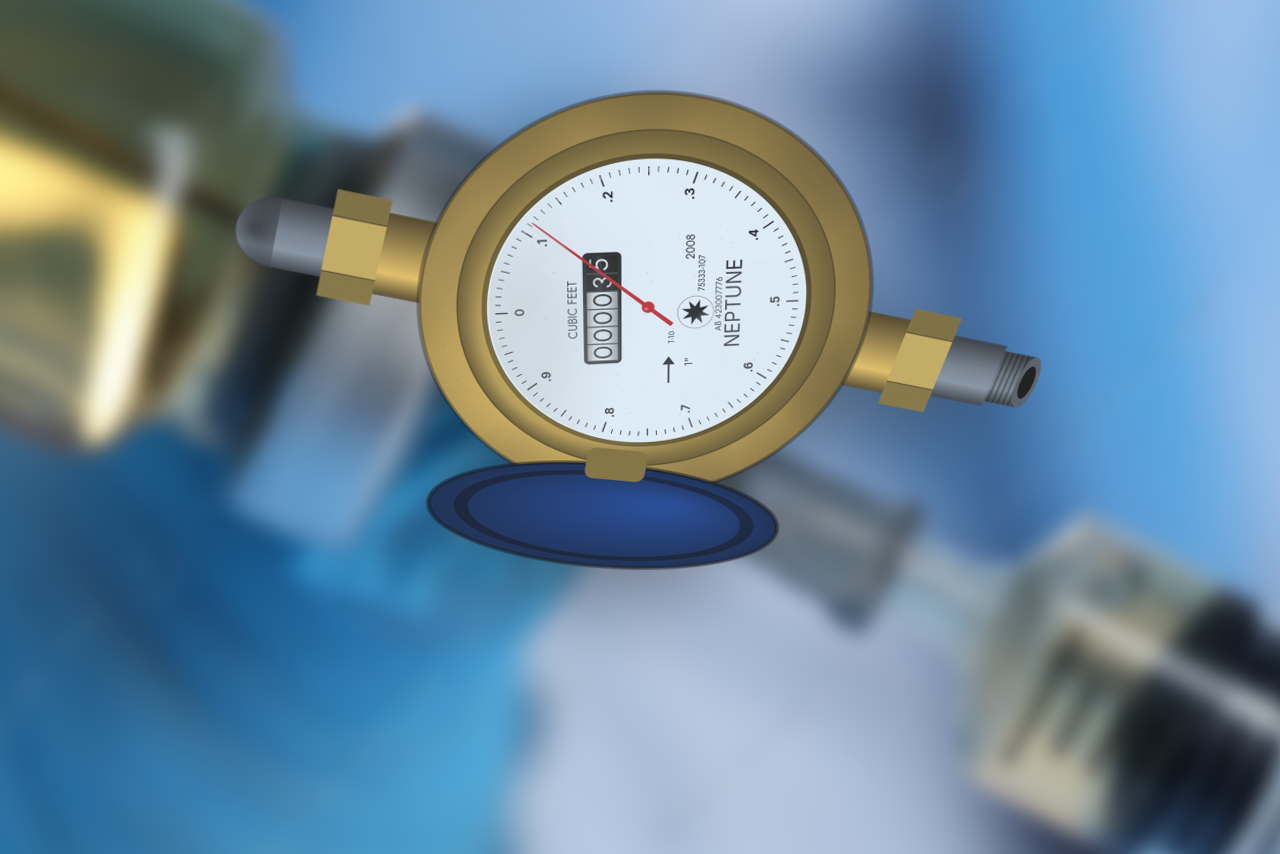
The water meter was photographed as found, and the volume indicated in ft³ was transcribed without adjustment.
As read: 35.11 ft³
